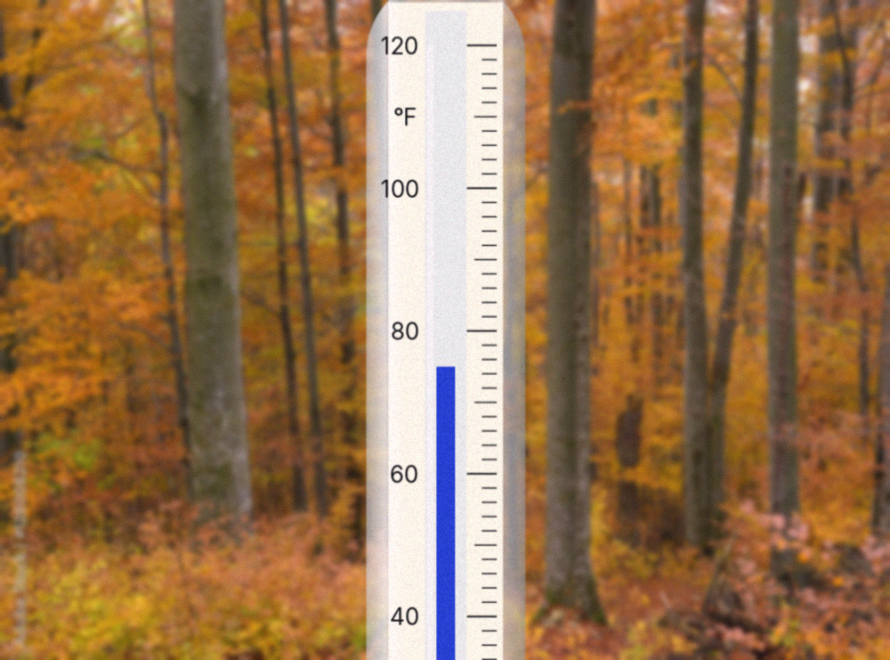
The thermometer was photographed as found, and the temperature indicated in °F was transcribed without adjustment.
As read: 75 °F
